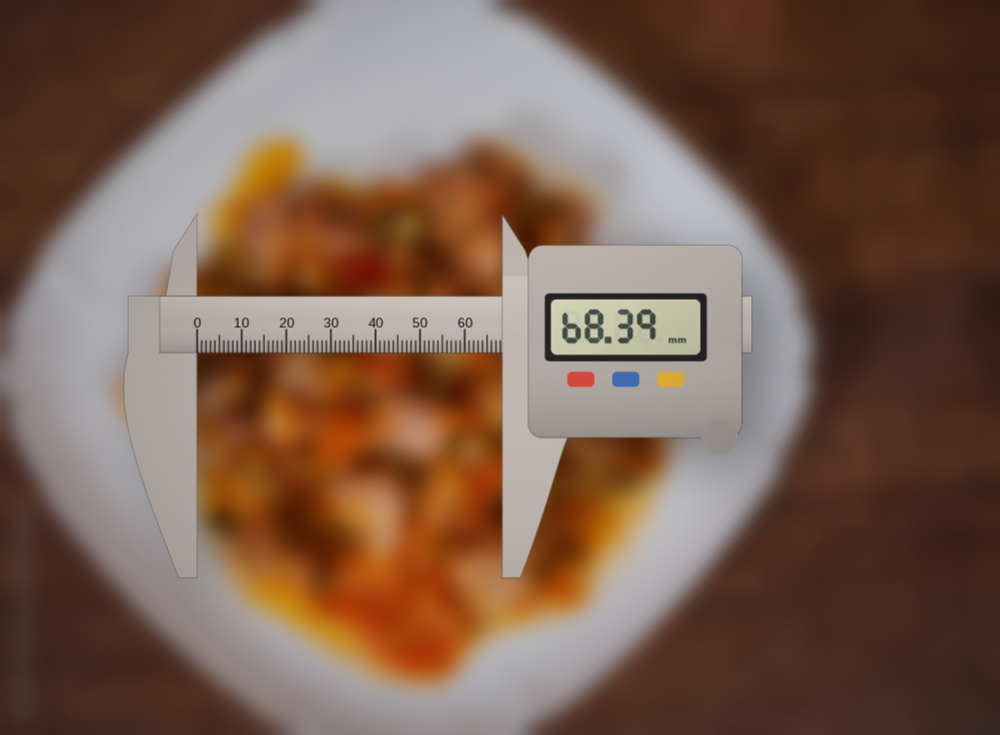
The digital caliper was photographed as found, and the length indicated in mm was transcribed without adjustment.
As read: 68.39 mm
